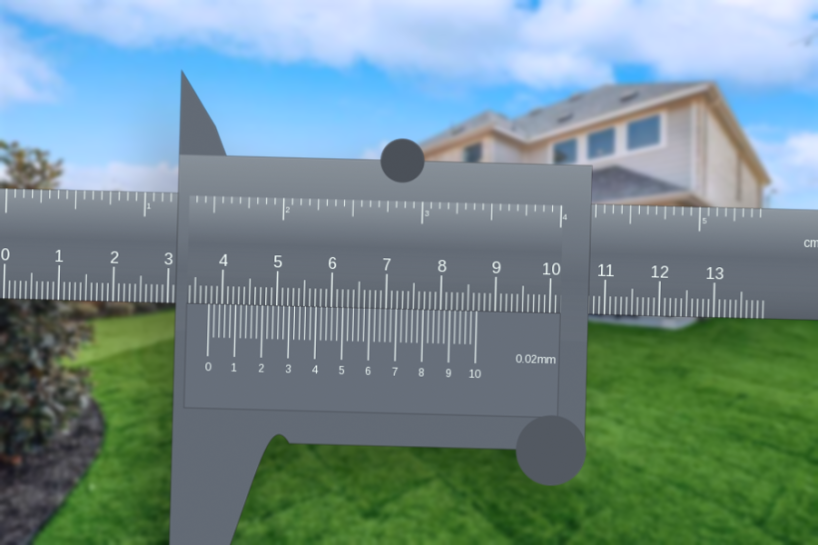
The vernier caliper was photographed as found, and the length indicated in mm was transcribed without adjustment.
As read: 37.6 mm
